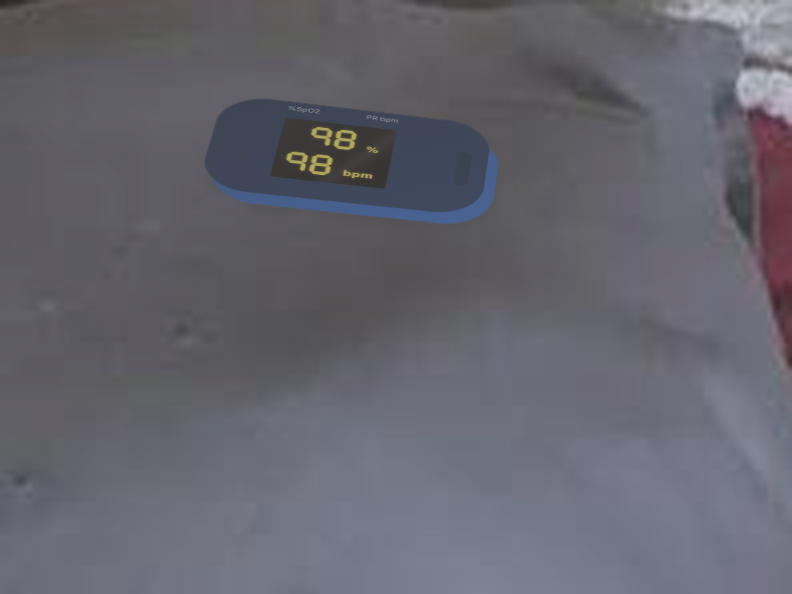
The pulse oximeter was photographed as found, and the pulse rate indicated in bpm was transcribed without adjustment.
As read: 98 bpm
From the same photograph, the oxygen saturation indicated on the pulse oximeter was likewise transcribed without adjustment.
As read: 98 %
